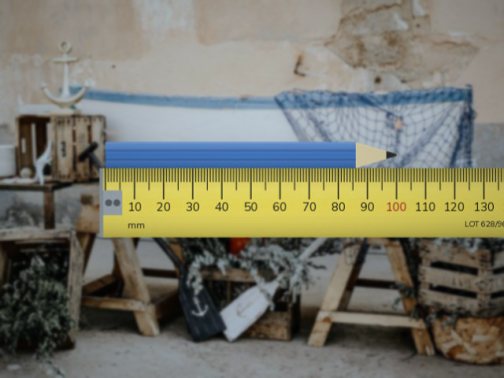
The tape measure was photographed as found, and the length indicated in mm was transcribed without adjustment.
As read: 100 mm
